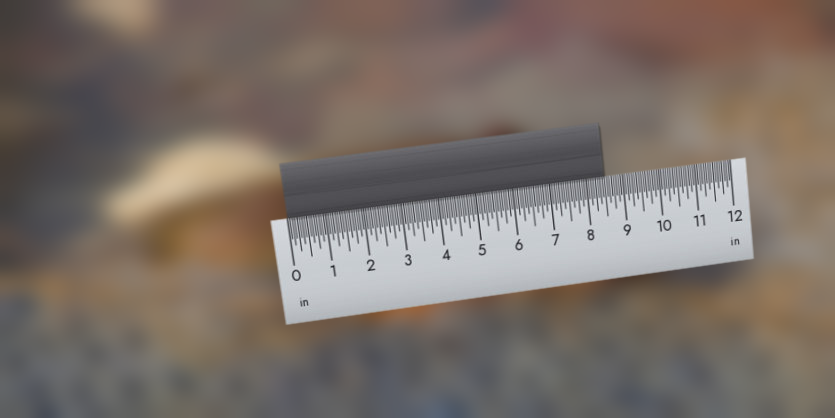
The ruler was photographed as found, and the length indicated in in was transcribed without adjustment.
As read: 8.5 in
